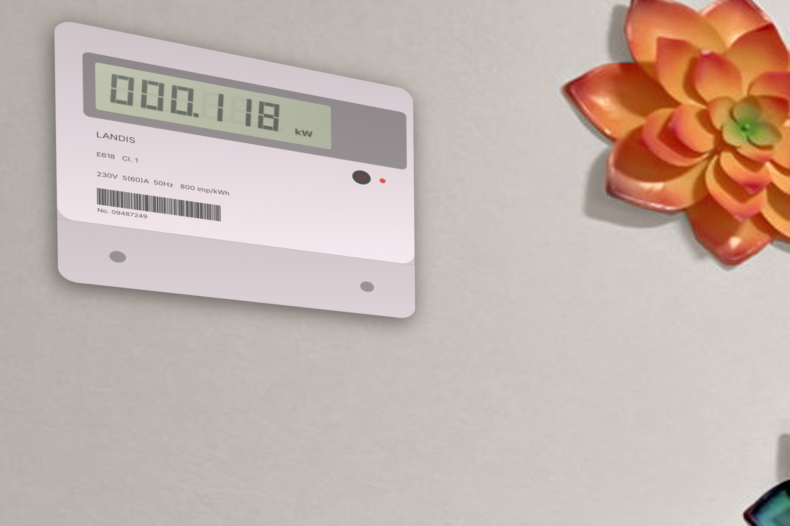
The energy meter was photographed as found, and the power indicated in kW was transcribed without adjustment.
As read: 0.118 kW
